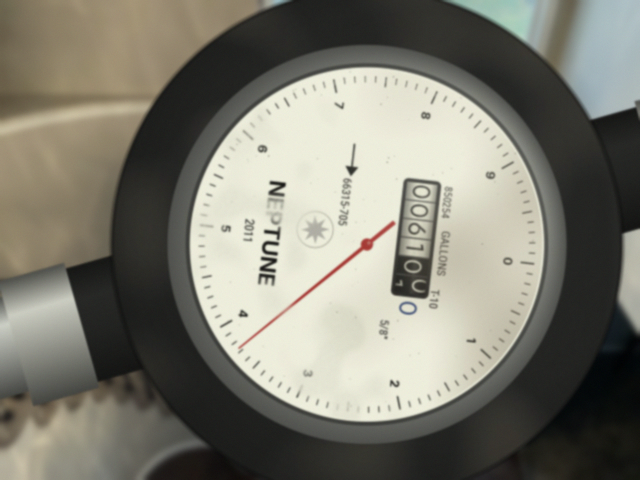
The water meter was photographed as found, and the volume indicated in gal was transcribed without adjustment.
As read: 61003.7 gal
